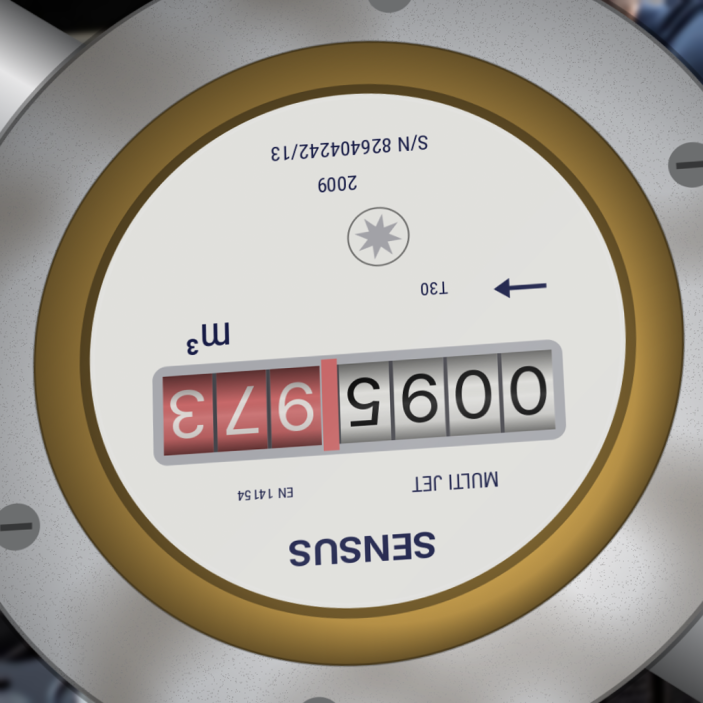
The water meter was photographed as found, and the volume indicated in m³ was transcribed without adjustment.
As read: 95.973 m³
